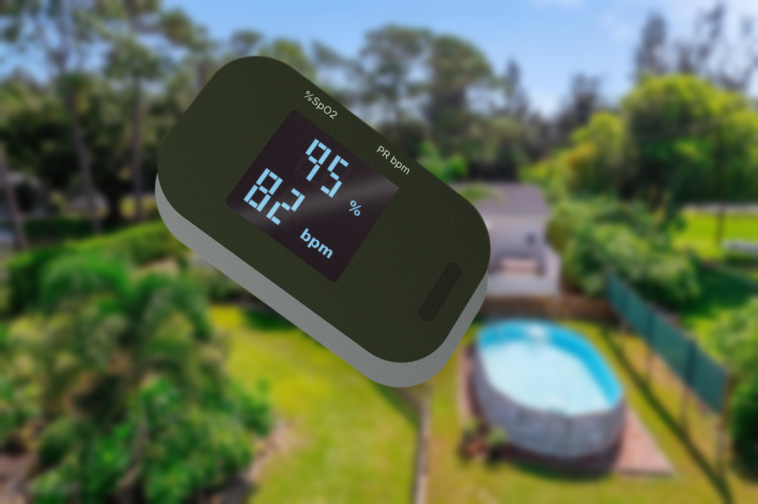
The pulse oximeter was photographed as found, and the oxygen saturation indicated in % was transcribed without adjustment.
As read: 95 %
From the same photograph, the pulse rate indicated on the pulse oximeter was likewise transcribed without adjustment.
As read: 82 bpm
